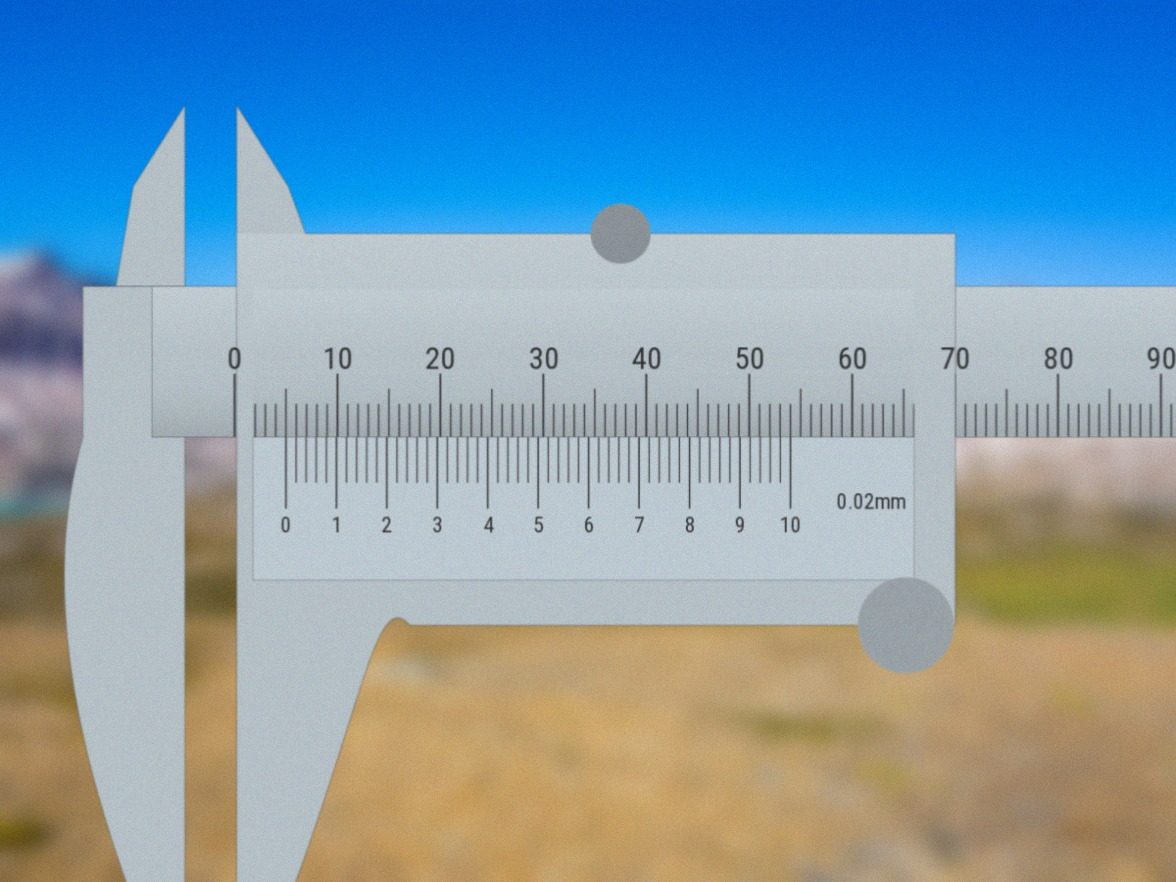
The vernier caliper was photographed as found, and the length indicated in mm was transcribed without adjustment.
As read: 5.0 mm
